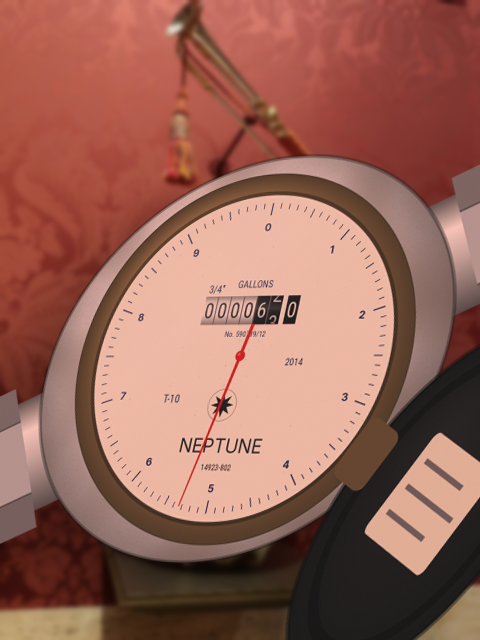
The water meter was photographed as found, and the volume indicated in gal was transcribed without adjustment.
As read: 625.3 gal
